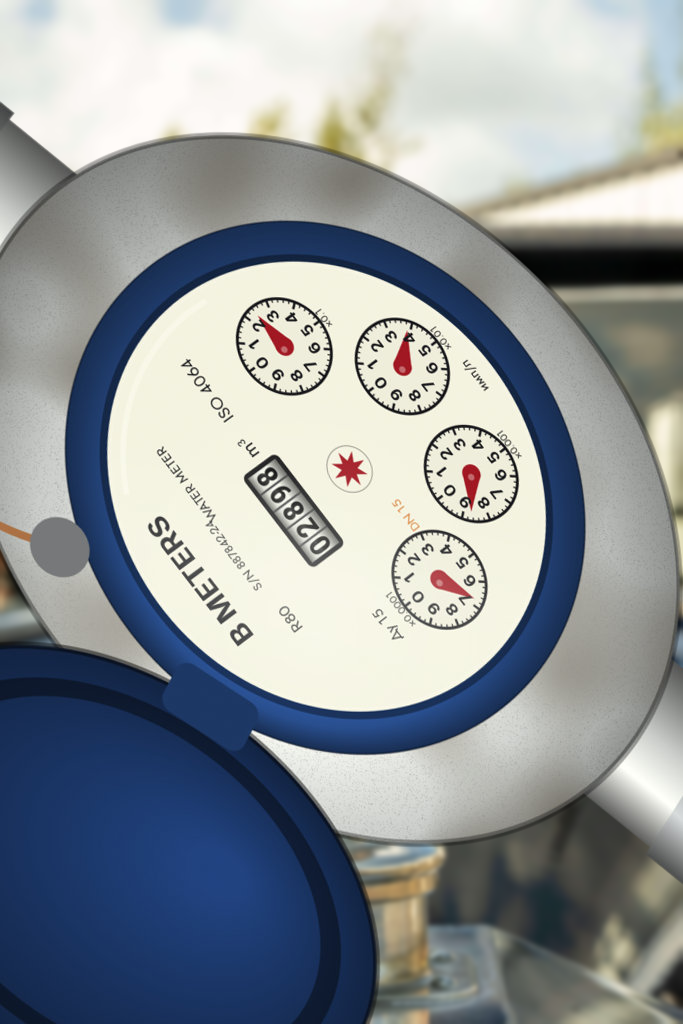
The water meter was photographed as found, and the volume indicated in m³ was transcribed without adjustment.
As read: 2898.2386 m³
